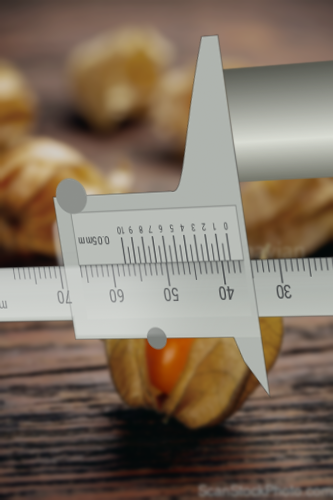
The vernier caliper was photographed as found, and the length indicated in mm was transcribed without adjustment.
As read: 38.5 mm
